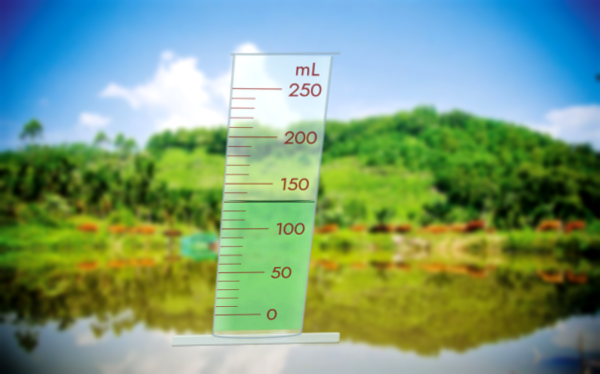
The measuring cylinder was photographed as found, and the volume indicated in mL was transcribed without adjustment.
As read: 130 mL
